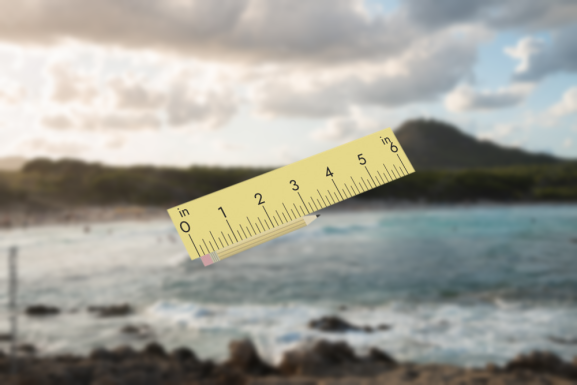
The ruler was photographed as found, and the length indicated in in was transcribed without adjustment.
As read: 3.25 in
